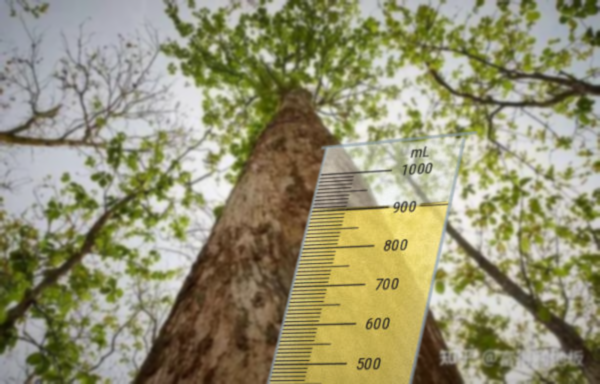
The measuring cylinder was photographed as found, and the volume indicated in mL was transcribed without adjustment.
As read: 900 mL
